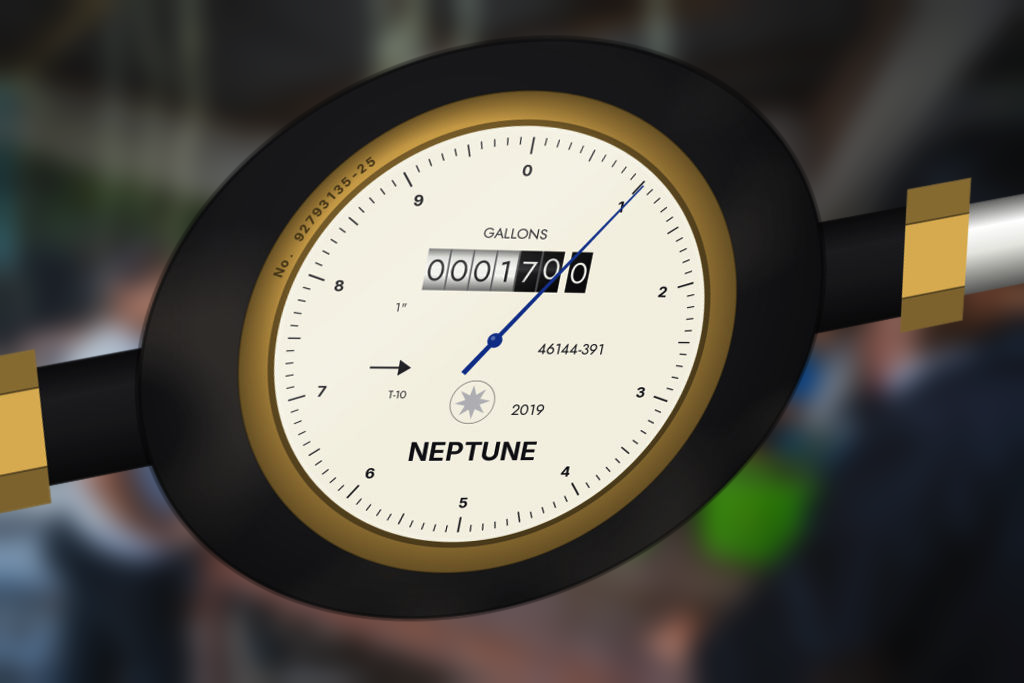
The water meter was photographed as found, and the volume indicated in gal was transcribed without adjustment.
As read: 1701.0 gal
